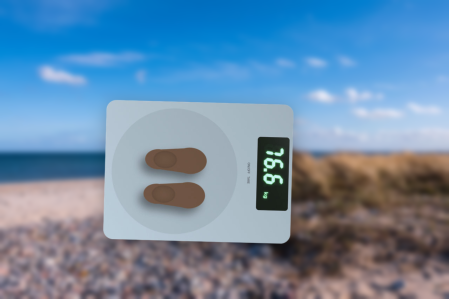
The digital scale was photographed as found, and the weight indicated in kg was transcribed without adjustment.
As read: 76.6 kg
